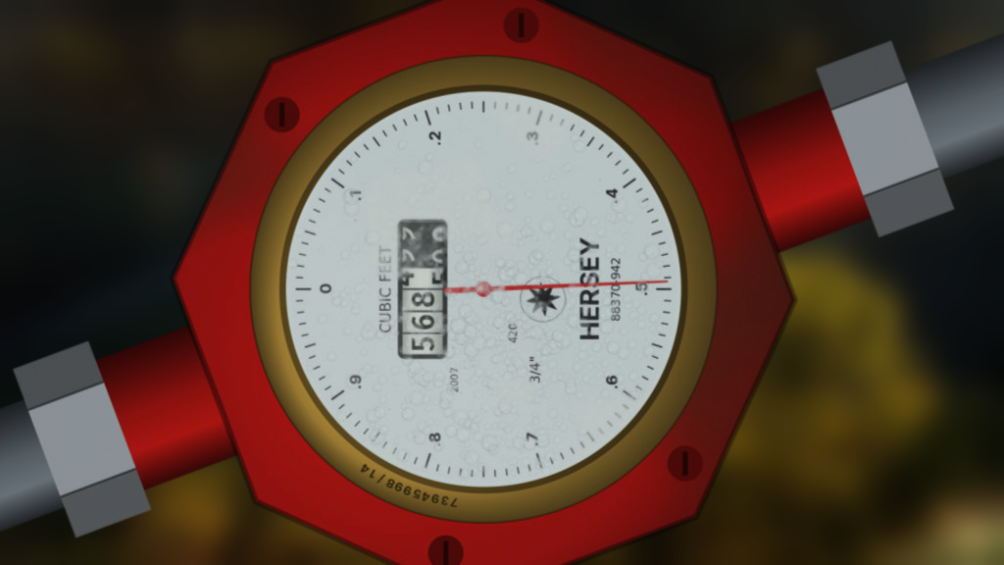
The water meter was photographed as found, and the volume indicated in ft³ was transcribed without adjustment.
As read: 568499.49 ft³
